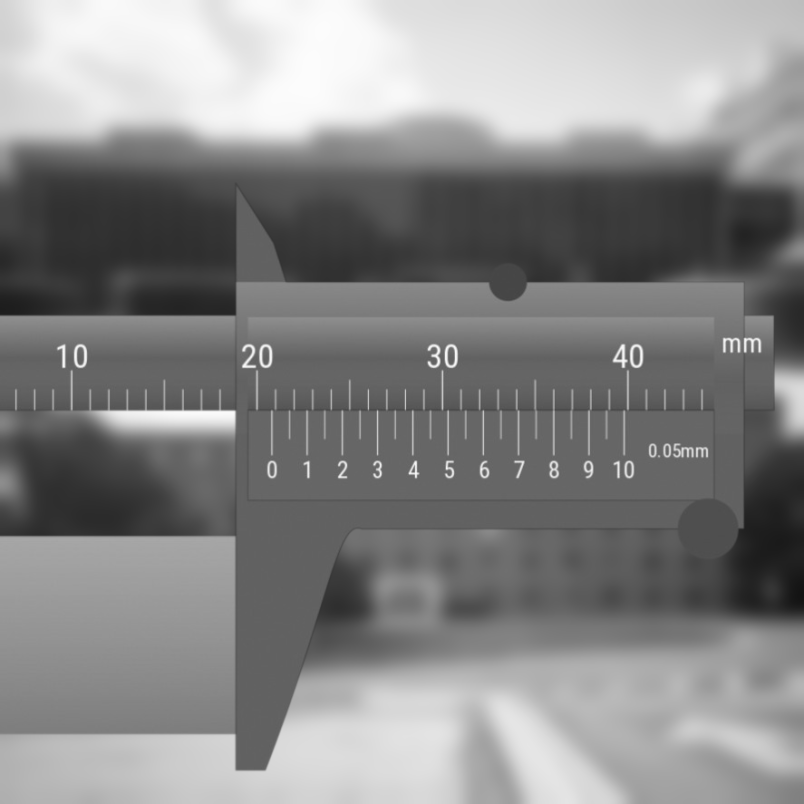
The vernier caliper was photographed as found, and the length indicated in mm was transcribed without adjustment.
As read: 20.8 mm
